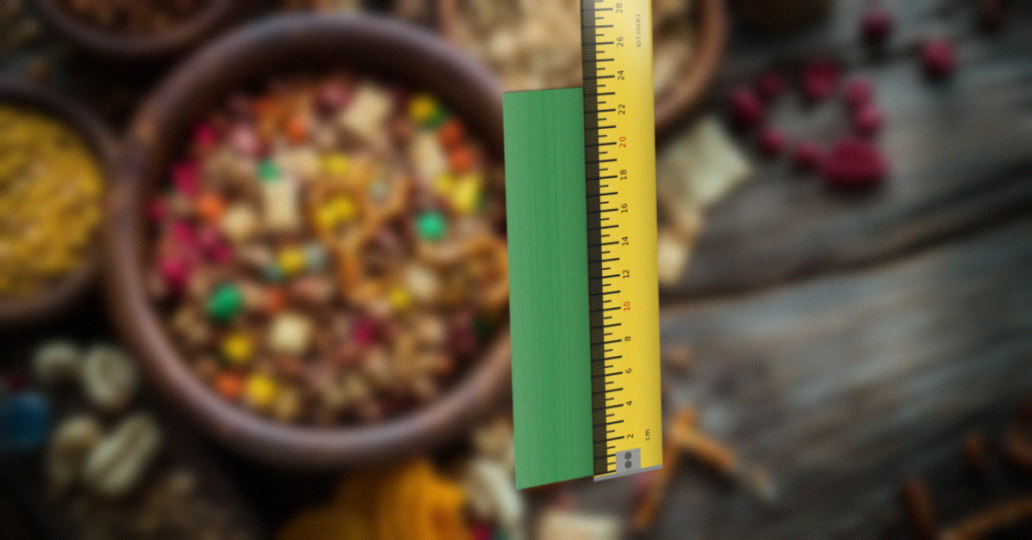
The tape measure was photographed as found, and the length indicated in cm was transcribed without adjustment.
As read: 23.5 cm
